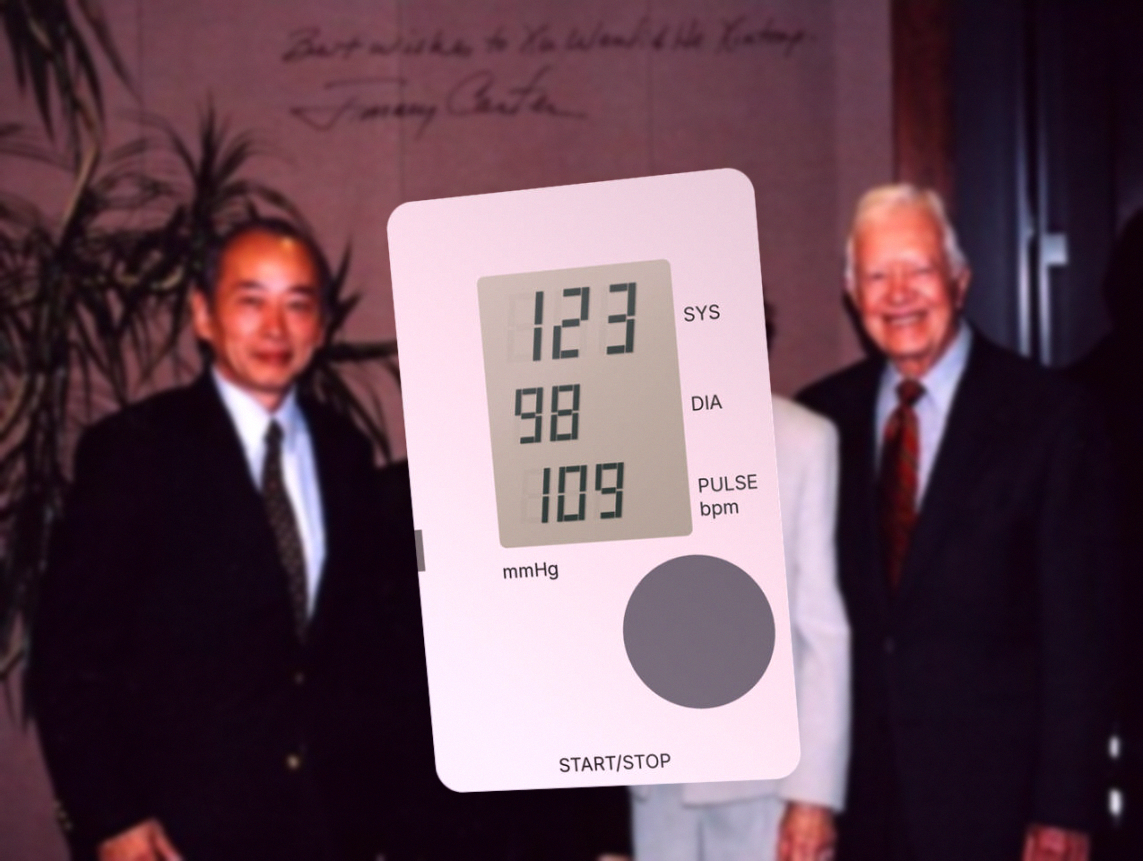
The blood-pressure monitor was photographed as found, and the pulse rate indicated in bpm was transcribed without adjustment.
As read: 109 bpm
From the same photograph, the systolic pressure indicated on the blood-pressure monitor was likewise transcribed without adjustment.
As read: 123 mmHg
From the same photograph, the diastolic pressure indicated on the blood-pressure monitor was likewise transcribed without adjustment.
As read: 98 mmHg
